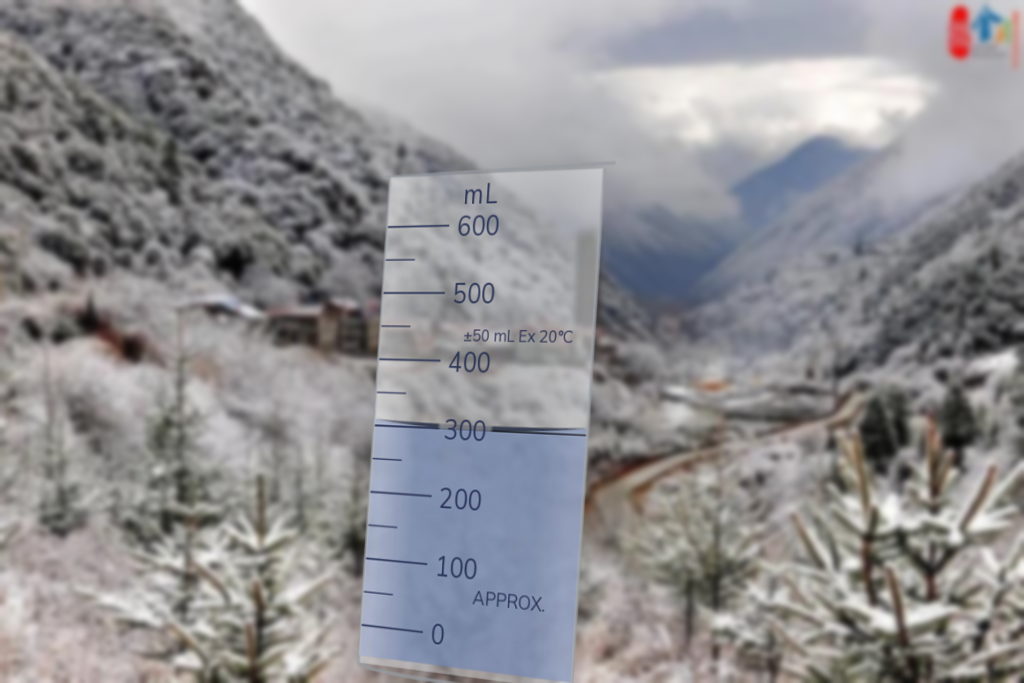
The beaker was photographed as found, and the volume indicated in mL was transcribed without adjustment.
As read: 300 mL
